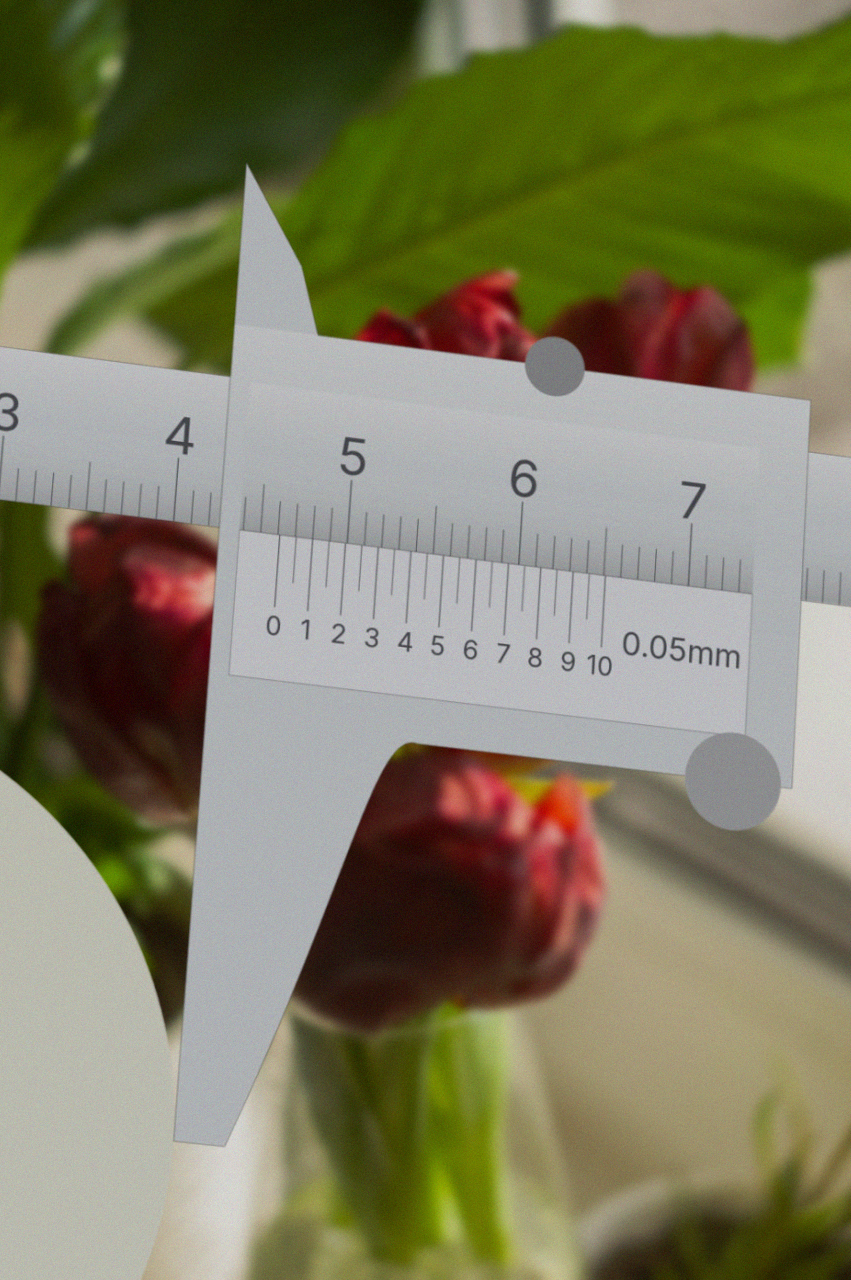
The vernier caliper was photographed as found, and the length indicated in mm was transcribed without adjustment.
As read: 46.1 mm
